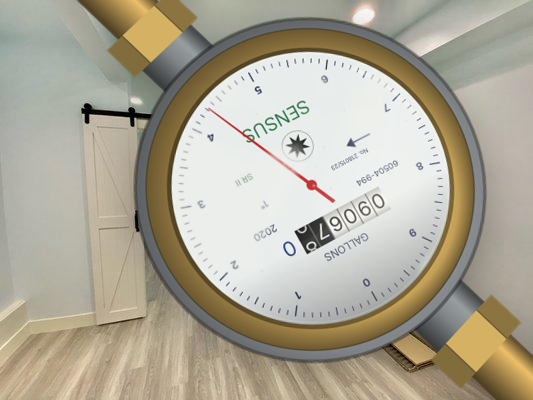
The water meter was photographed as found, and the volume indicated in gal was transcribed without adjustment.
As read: 906784.3 gal
